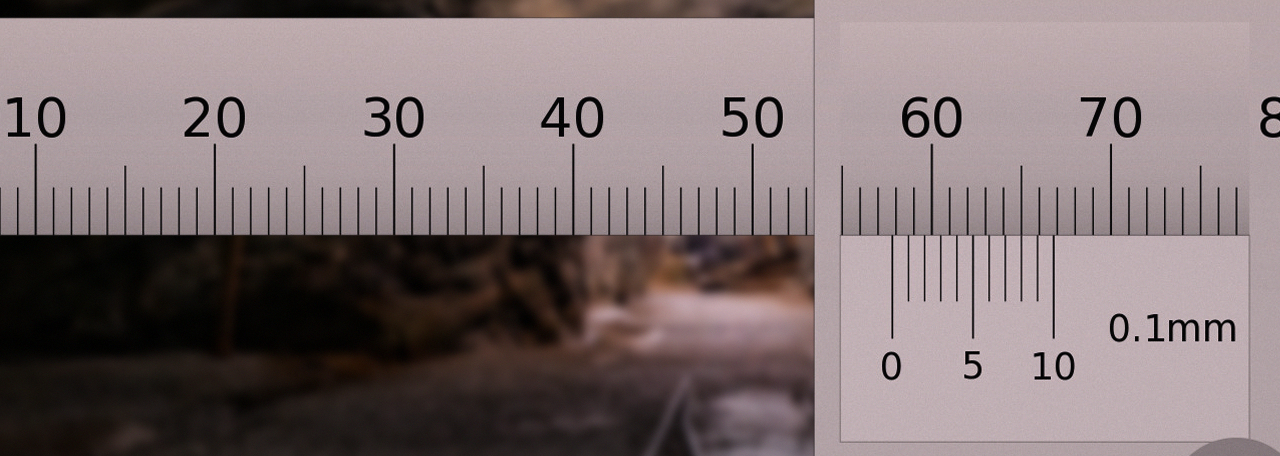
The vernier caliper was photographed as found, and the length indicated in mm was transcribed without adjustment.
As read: 57.8 mm
